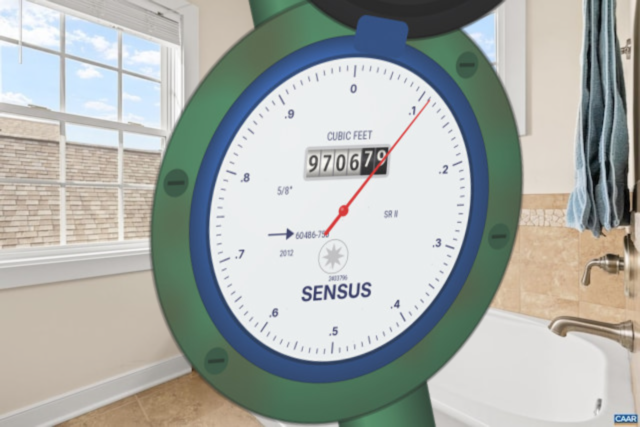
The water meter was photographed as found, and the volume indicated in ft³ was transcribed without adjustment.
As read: 970679.11 ft³
